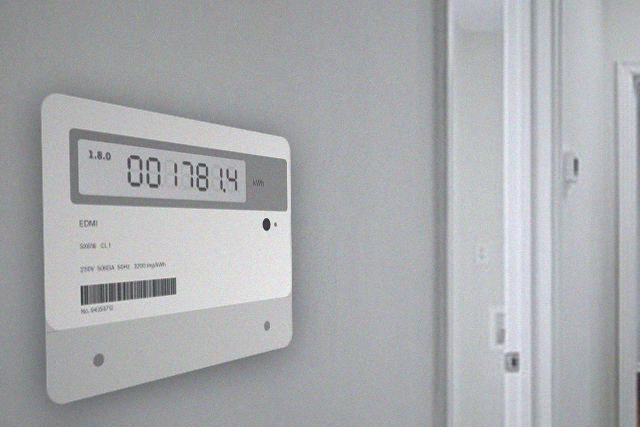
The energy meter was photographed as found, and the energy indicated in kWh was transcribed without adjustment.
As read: 1781.4 kWh
